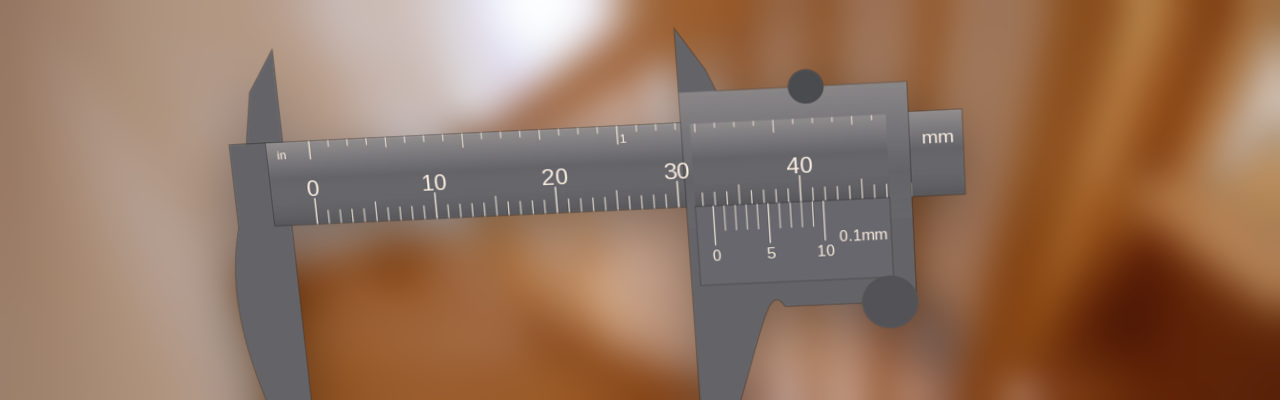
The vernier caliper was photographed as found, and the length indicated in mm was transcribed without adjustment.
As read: 32.8 mm
